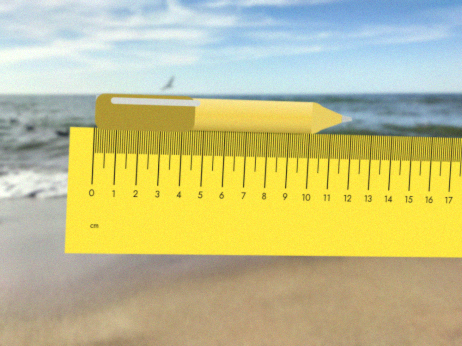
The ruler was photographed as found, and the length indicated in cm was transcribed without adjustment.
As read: 12 cm
